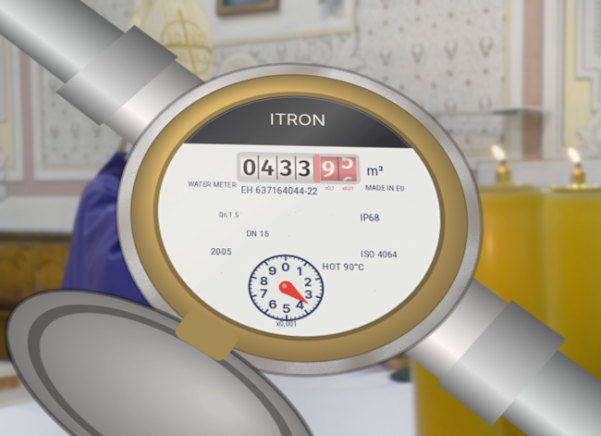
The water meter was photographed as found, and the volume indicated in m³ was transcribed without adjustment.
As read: 433.953 m³
